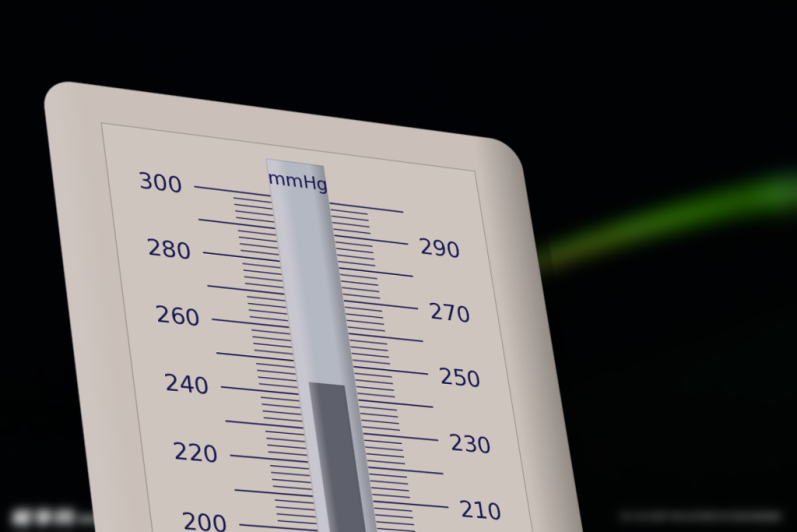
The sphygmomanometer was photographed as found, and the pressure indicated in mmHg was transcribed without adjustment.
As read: 244 mmHg
